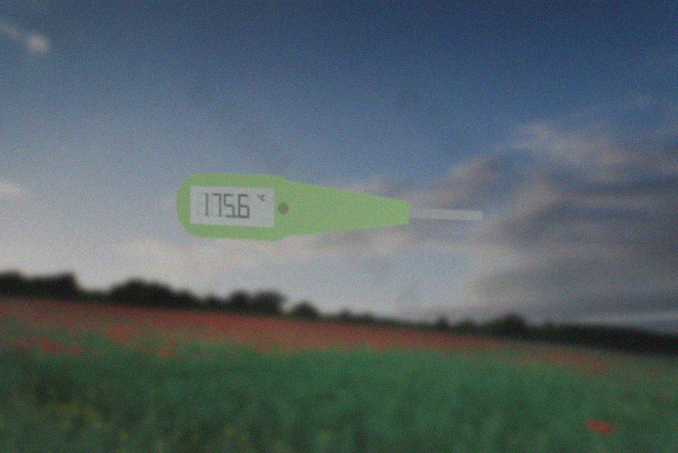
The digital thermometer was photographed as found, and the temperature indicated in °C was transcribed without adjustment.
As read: 175.6 °C
